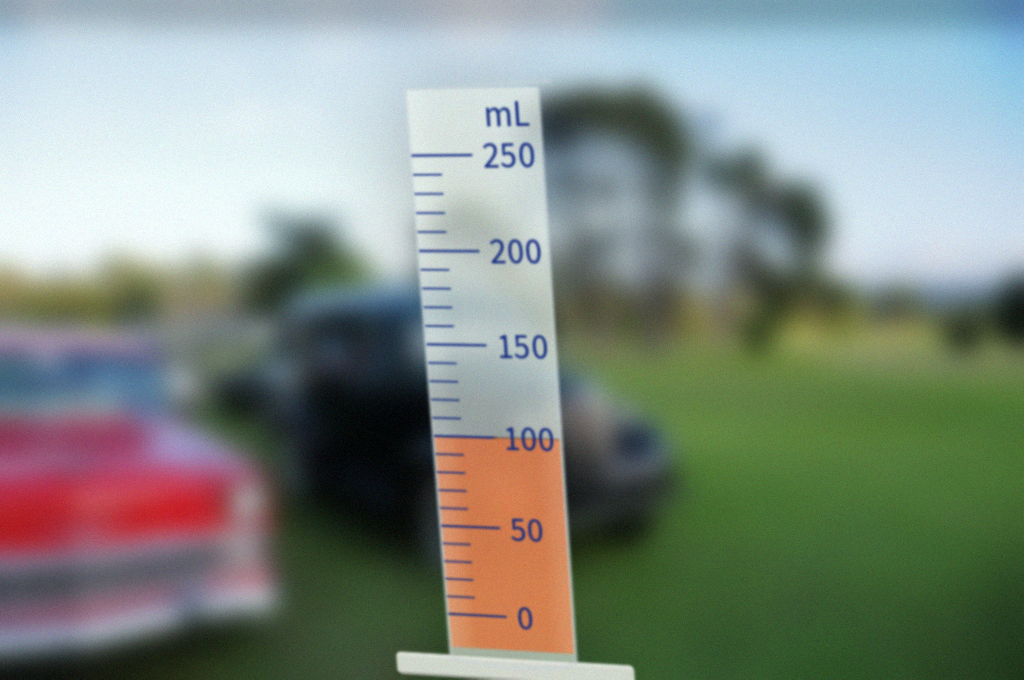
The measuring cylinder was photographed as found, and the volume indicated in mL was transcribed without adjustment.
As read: 100 mL
